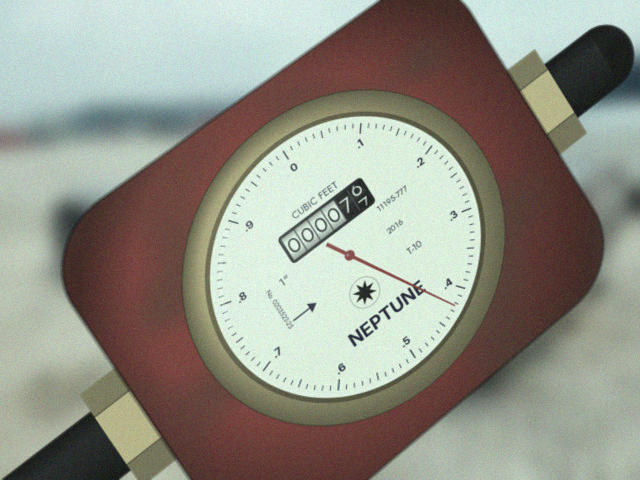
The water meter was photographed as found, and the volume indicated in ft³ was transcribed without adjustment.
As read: 76.42 ft³
